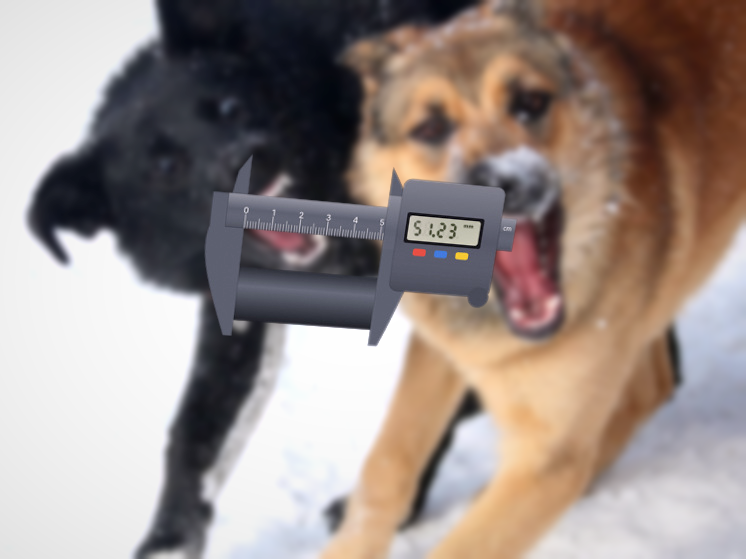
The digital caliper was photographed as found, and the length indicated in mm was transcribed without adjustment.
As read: 51.23 mm
